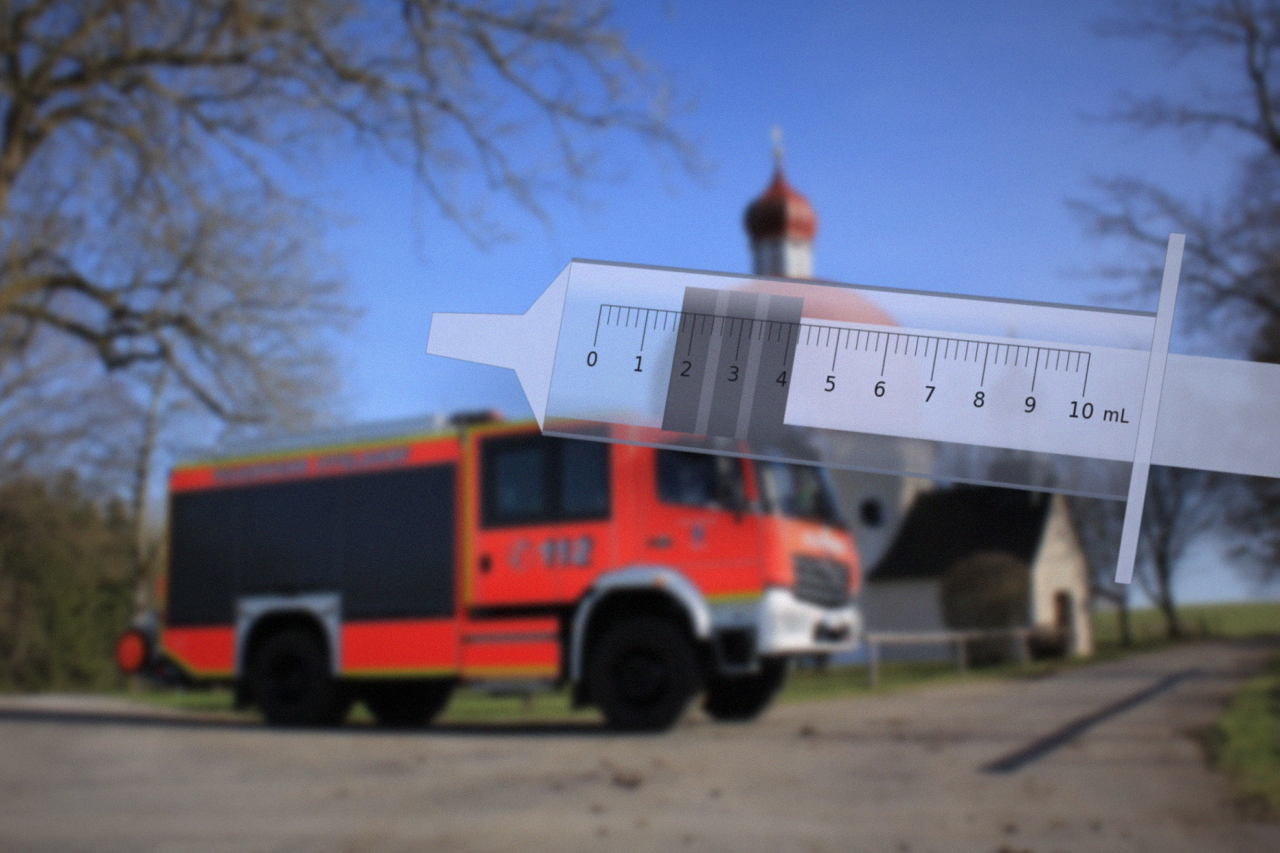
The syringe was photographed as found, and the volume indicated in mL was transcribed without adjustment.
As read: 1.7 mL
